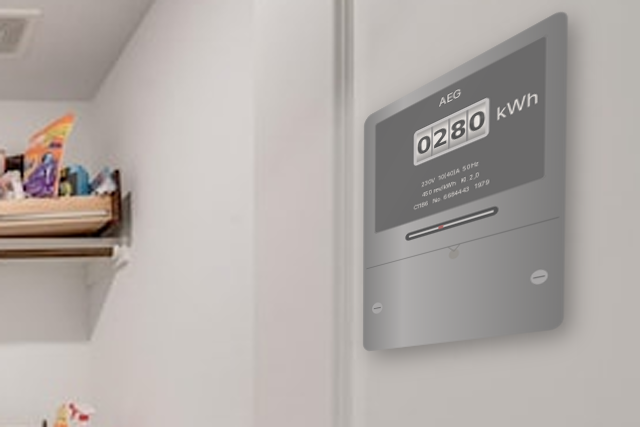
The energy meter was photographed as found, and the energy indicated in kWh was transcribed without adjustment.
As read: 280 kWh
